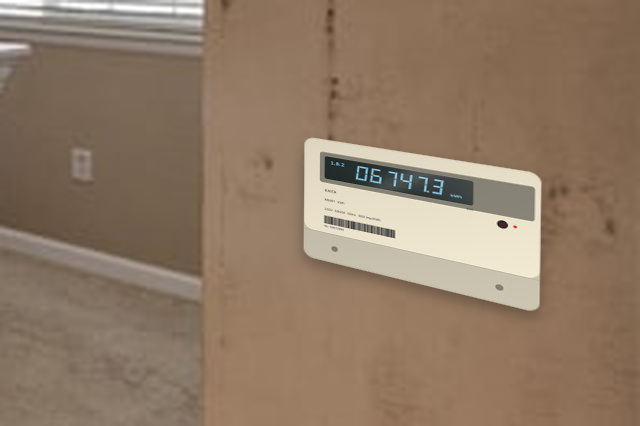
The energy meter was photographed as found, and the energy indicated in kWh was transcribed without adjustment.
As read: 6747.3 kWh
